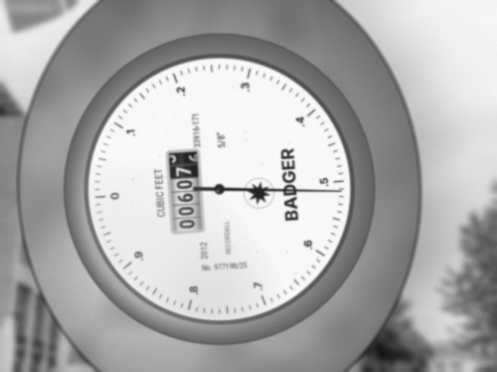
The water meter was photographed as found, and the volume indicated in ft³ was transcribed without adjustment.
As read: 6075.51 ft³
